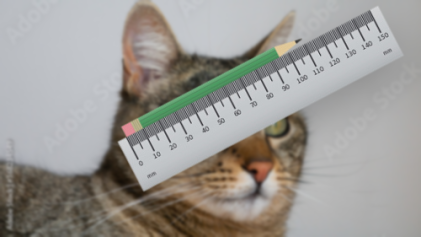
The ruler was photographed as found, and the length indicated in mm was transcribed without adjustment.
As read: 110 mm
